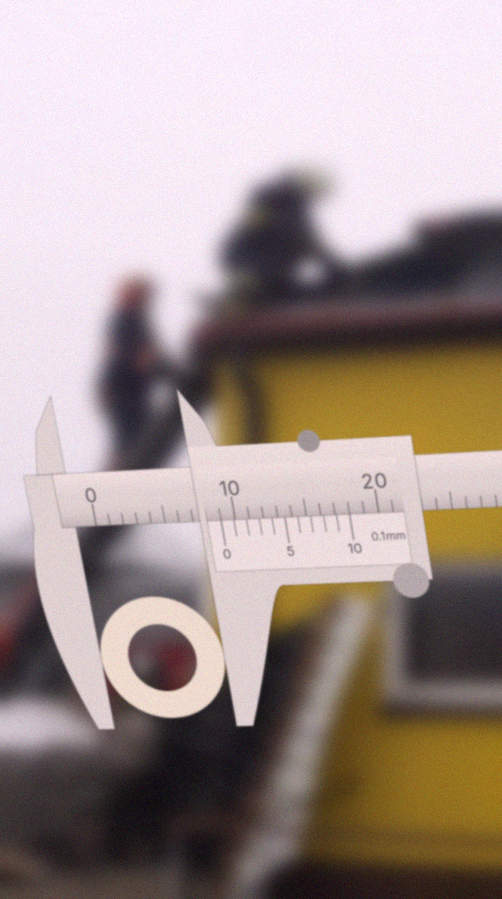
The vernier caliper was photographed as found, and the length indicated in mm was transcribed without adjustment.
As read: 9.0 mm
